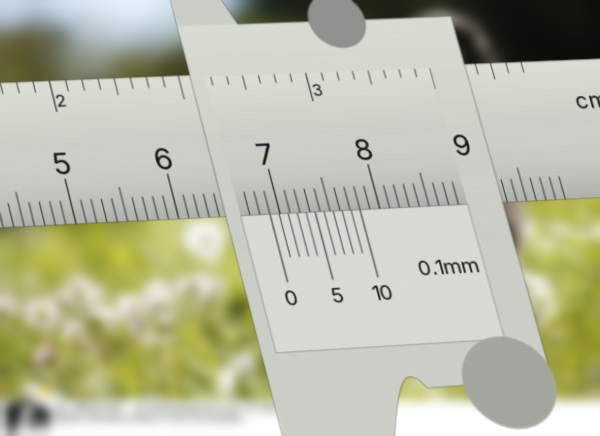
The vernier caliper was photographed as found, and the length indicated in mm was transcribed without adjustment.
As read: 69.0 mm
